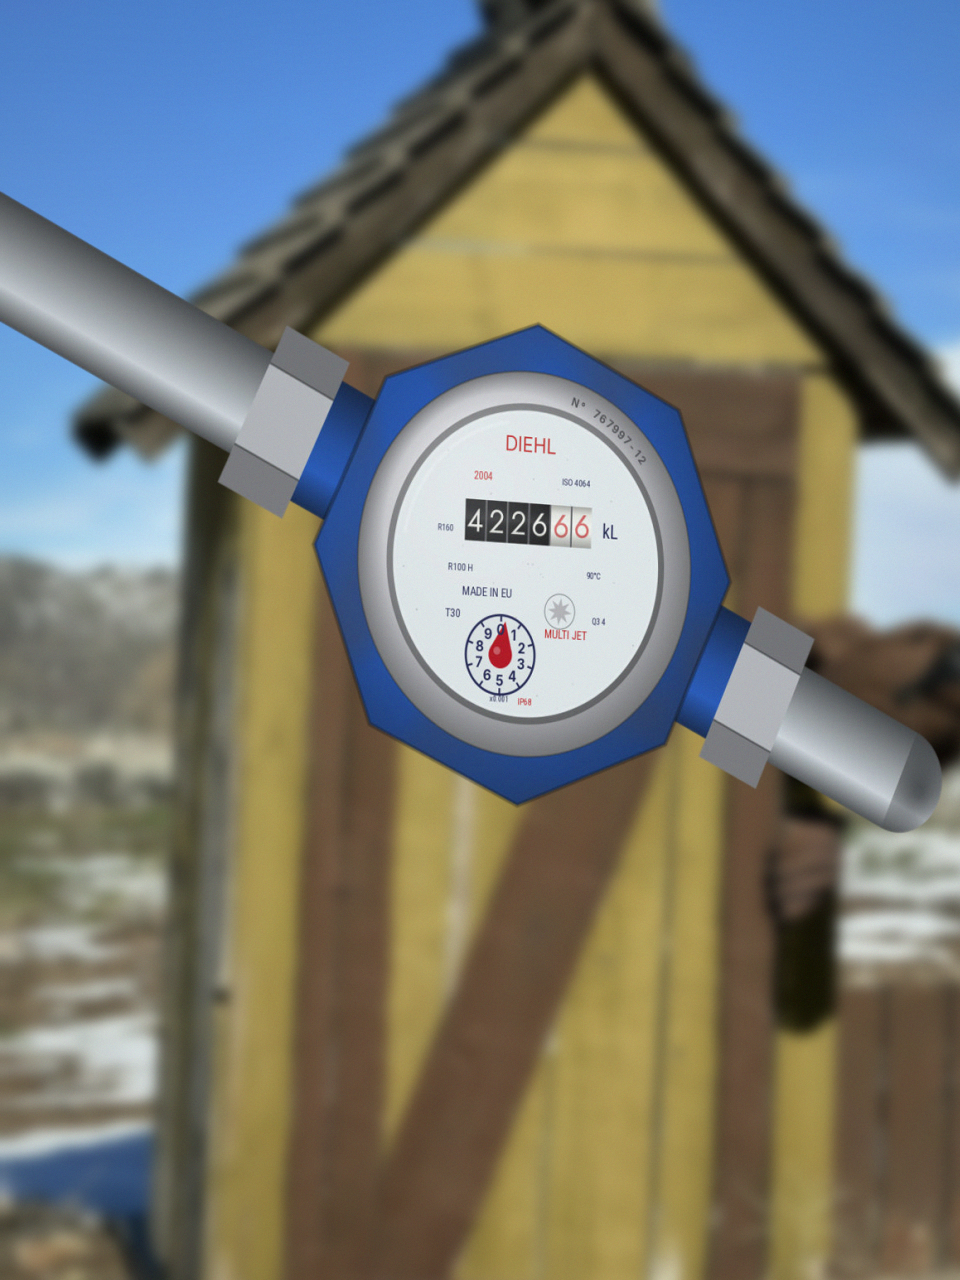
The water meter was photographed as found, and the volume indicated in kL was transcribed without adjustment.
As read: 4226.660 kL
